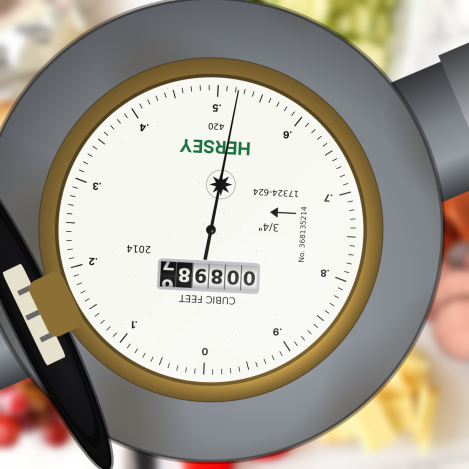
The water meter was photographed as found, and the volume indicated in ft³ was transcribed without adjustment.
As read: 8986.52 ft³
